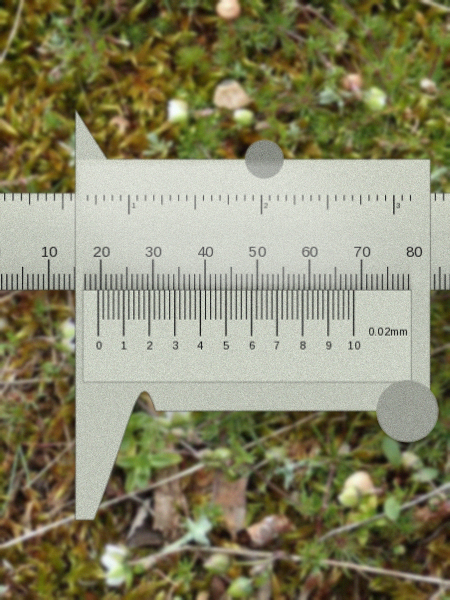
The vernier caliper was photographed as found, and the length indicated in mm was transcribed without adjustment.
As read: 19.5 mm
